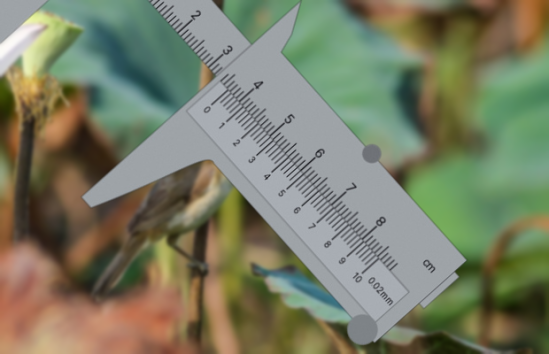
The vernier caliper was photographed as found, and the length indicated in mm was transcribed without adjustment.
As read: 36.5 mm
